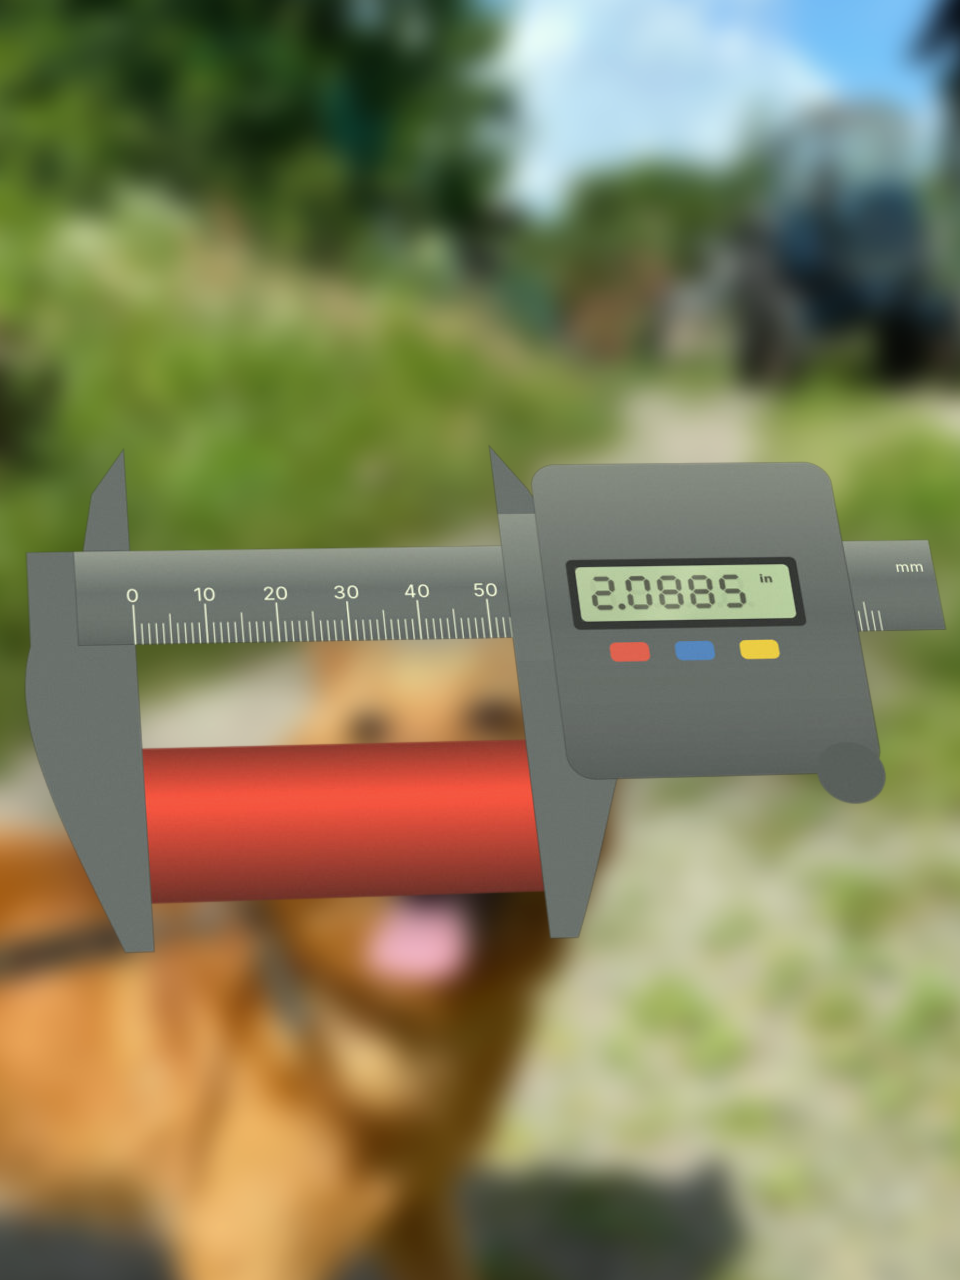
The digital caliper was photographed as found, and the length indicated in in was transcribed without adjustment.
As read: 2.0885 in
